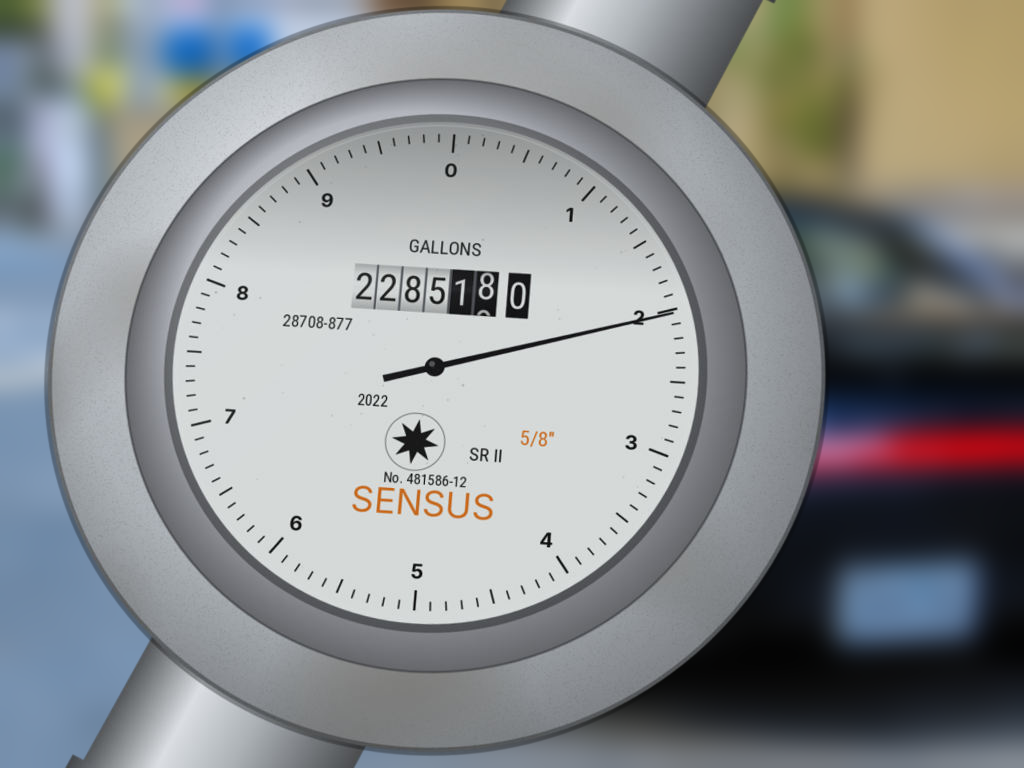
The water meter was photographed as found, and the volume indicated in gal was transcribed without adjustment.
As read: 2285182.0 gal
